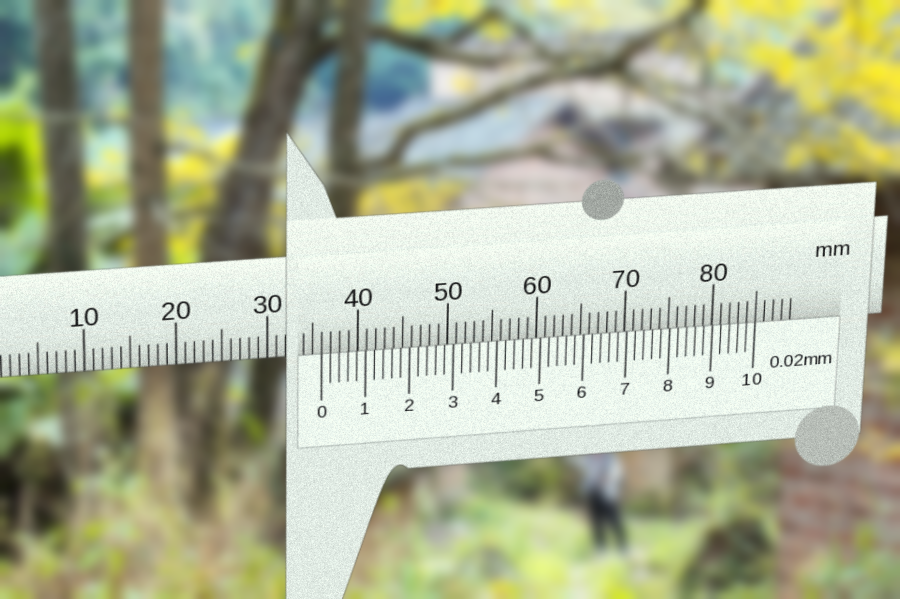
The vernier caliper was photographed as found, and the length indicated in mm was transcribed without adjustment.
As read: 36.0 mm
